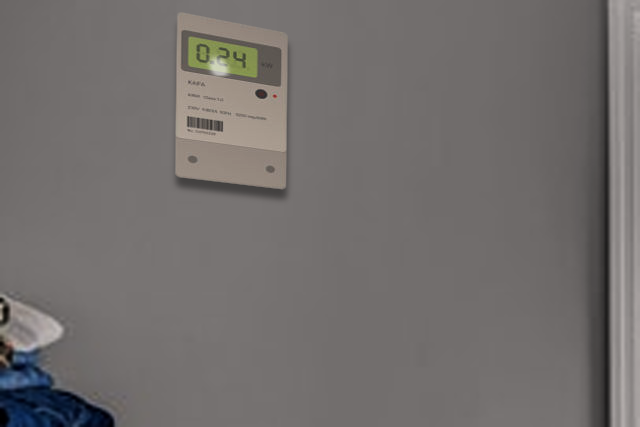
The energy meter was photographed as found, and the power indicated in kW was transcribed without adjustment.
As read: 0.24 kW
